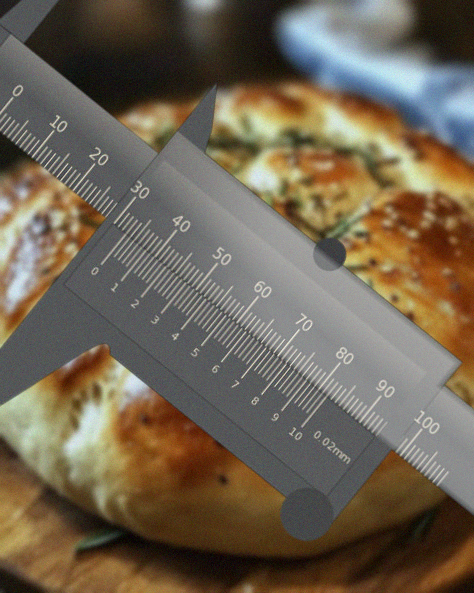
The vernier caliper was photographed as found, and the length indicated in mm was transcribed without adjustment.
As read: 33.0 mm
